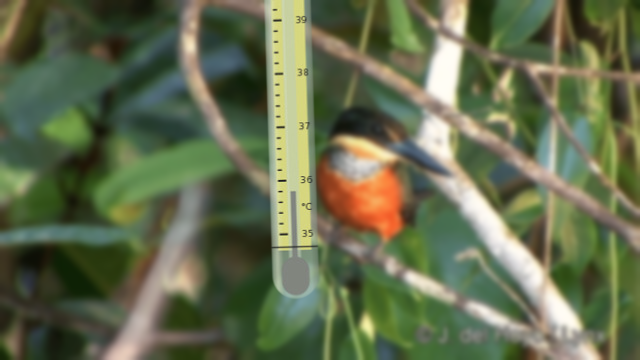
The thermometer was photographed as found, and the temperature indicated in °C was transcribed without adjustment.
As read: 35.8 °C
